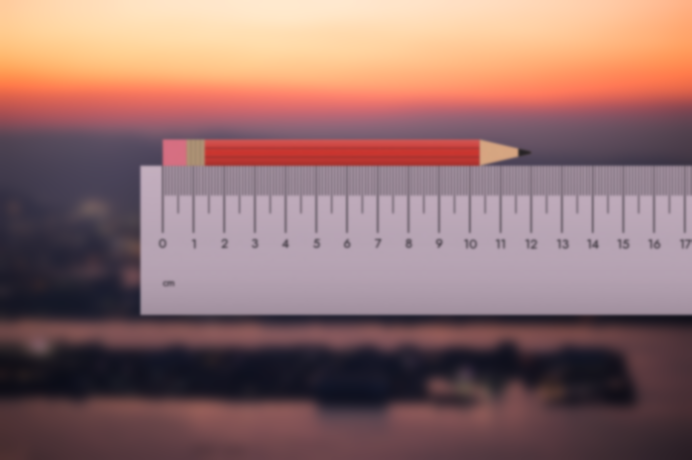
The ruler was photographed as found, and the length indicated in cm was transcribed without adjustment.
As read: 12 cm
